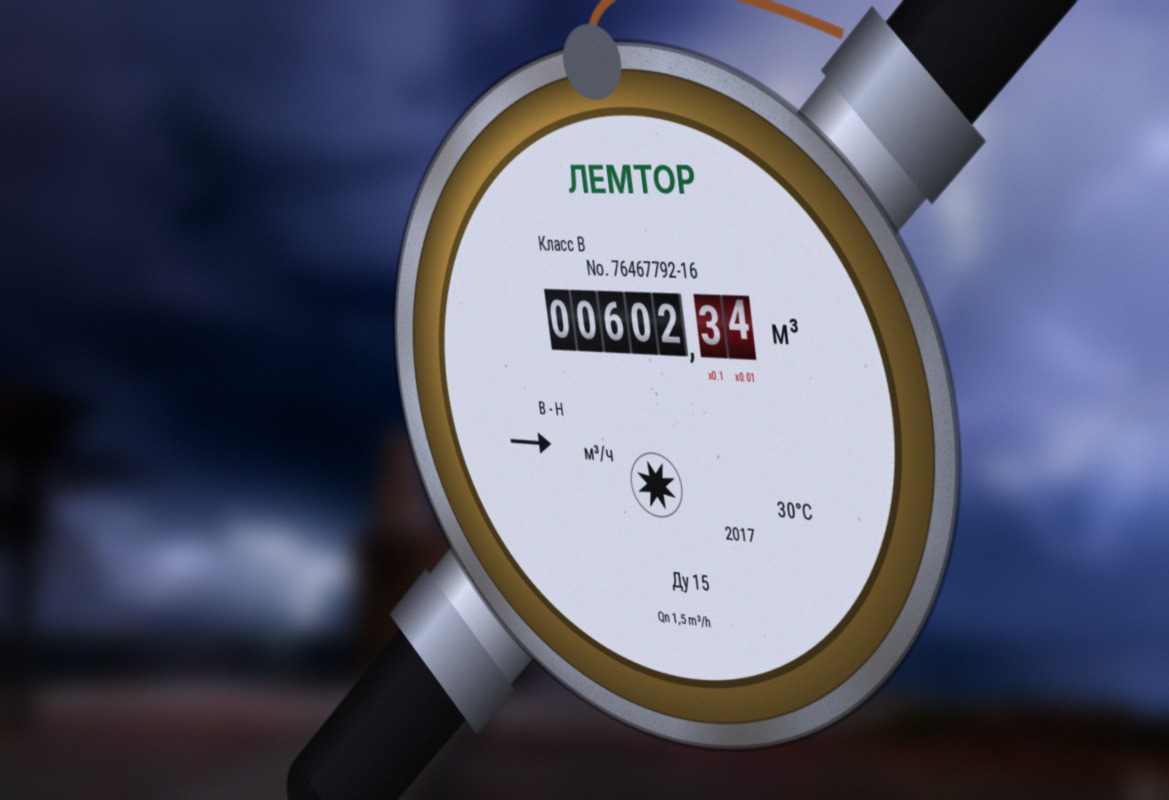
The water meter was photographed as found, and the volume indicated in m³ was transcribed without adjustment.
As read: 602.34 m³
